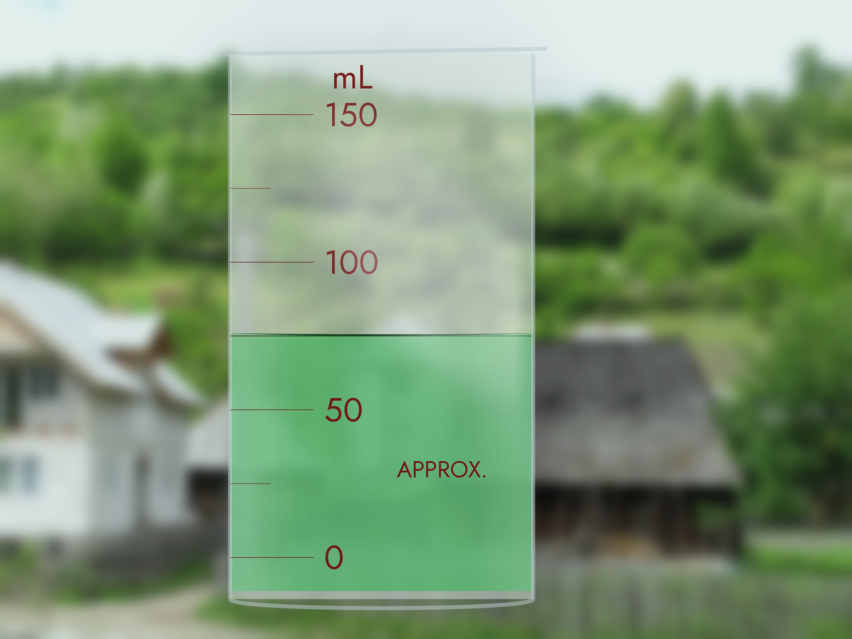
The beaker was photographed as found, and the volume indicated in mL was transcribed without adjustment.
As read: 75 mL
